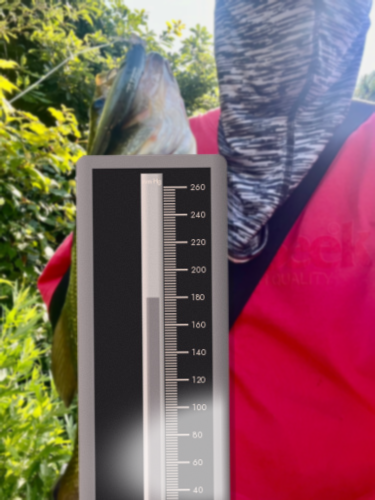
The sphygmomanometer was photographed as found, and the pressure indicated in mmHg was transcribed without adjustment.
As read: 180 mmHg
